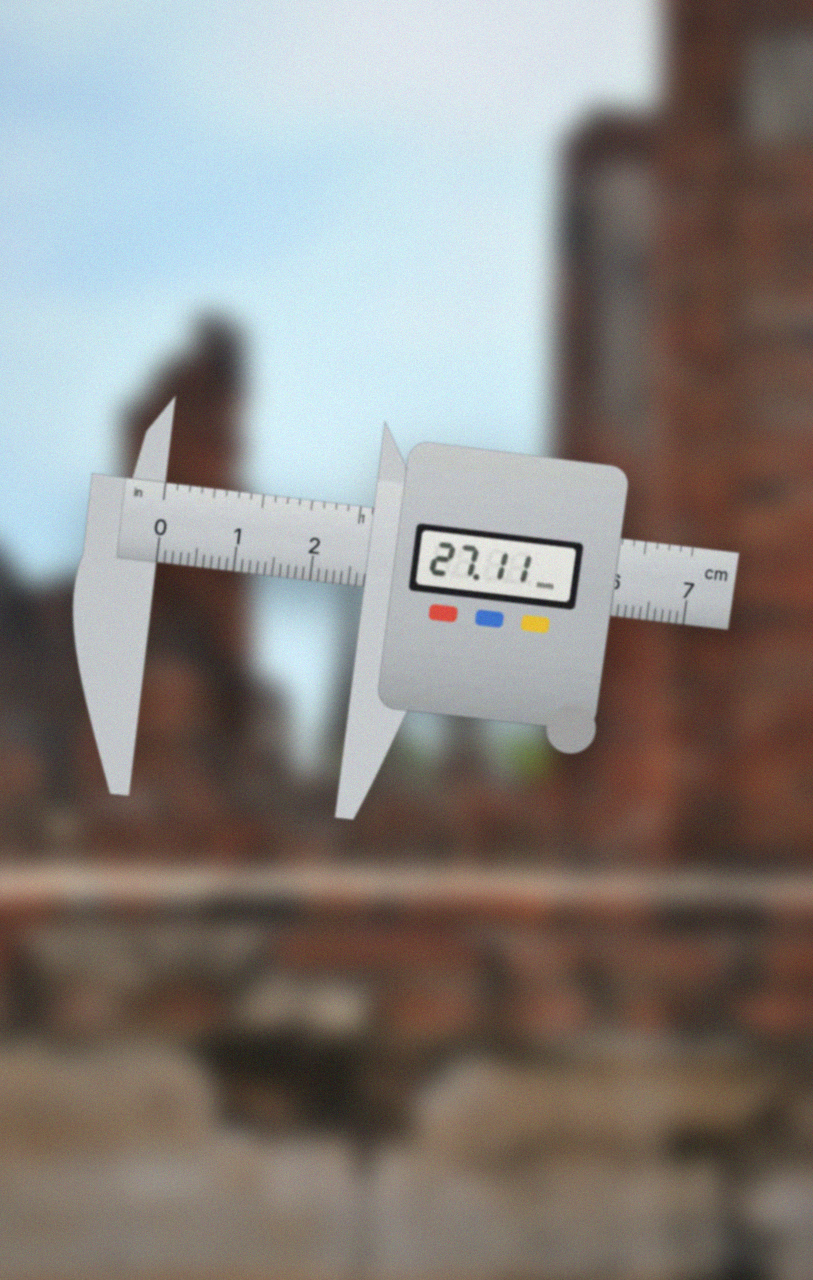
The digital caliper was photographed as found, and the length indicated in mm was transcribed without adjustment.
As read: 27.11 mm
